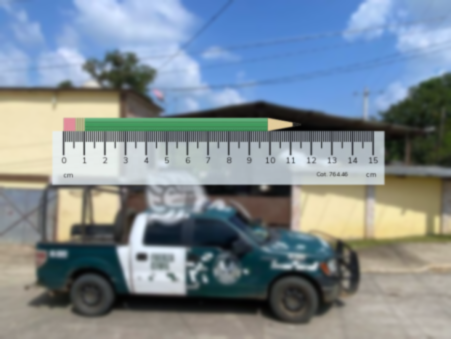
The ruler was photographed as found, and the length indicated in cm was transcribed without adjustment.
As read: 11.5 cm
